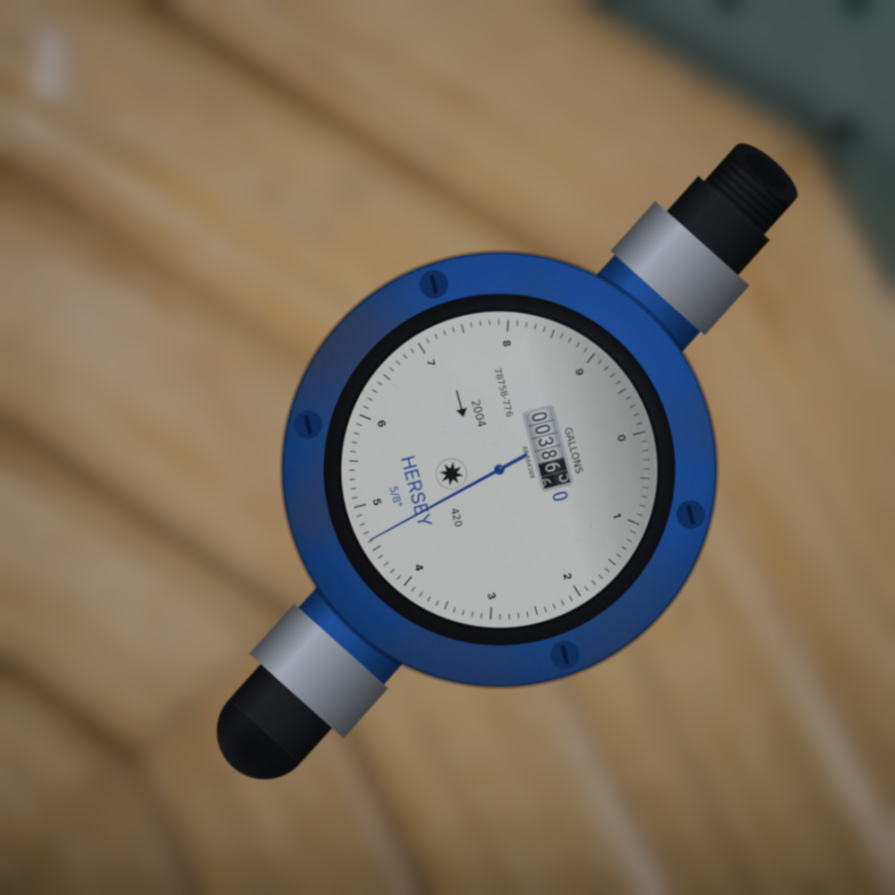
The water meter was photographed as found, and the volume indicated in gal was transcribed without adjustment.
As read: 38654.6 gal
